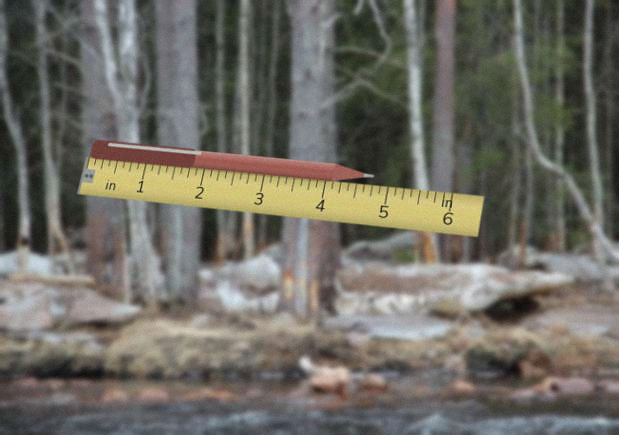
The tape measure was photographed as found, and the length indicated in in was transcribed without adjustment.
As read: 4.75 in
